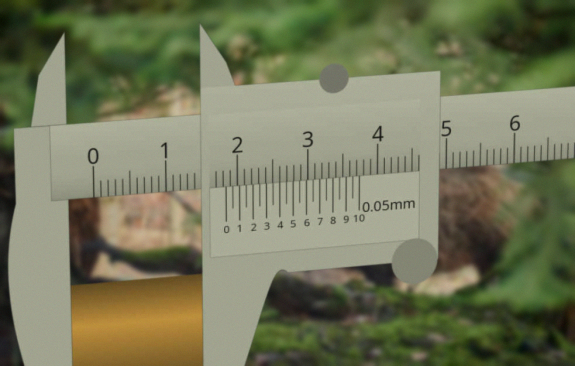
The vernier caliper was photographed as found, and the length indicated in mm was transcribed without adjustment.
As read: 18.4 mm
